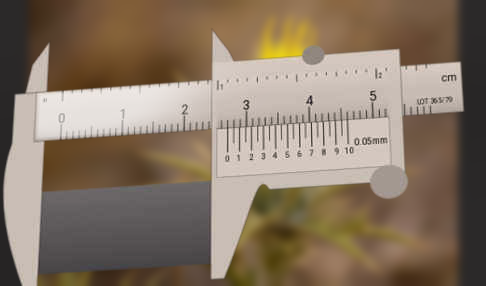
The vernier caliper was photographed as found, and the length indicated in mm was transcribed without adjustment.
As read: 27.0 mm
